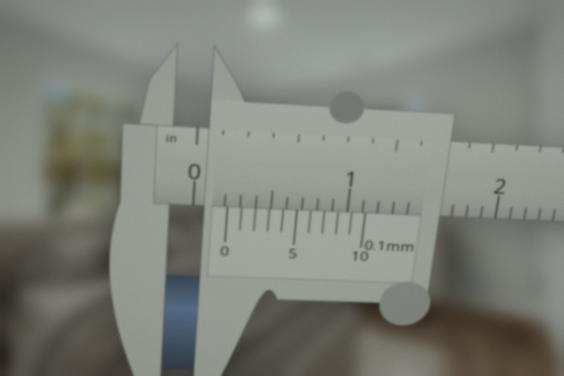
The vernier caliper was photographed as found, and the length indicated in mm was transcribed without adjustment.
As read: 2.2 mm
